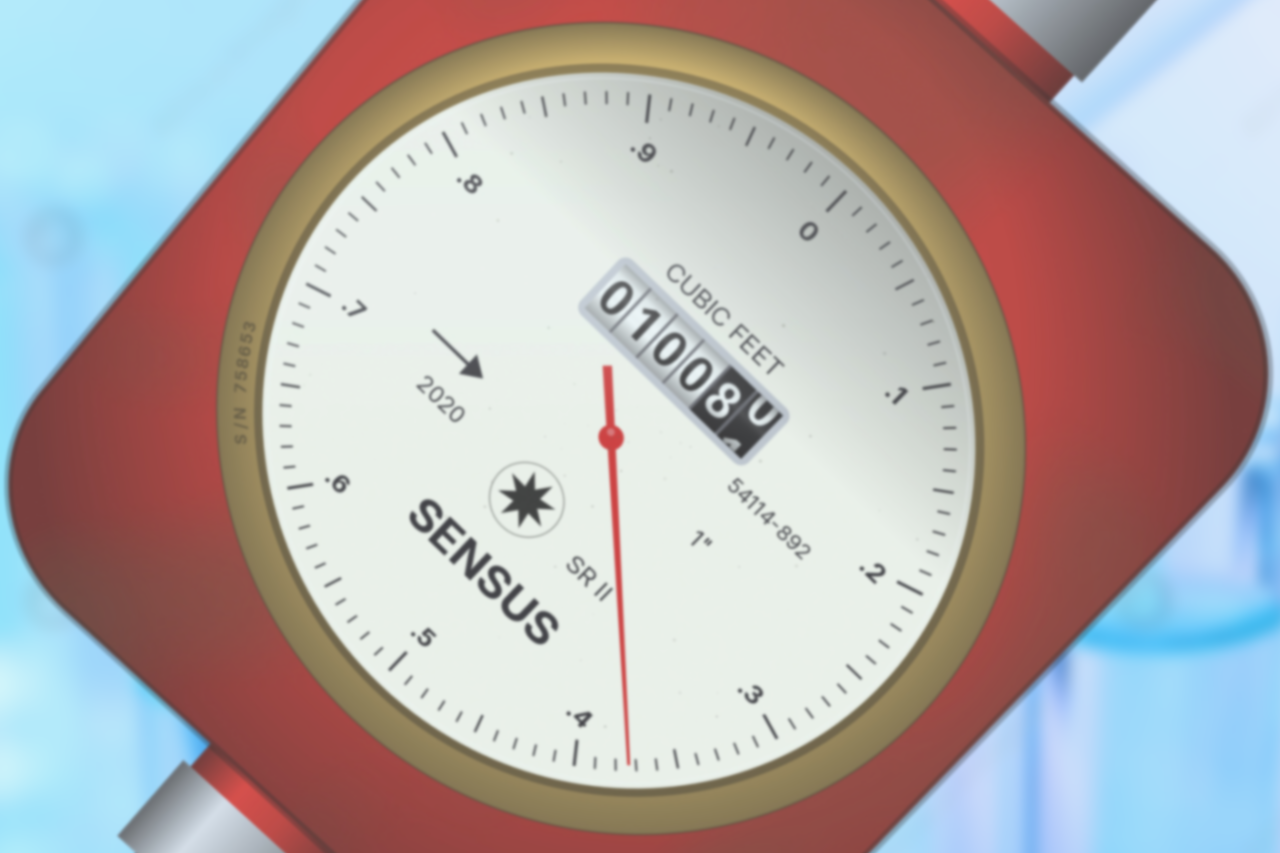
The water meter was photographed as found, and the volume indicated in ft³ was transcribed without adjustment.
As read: 10080.37 ft³
